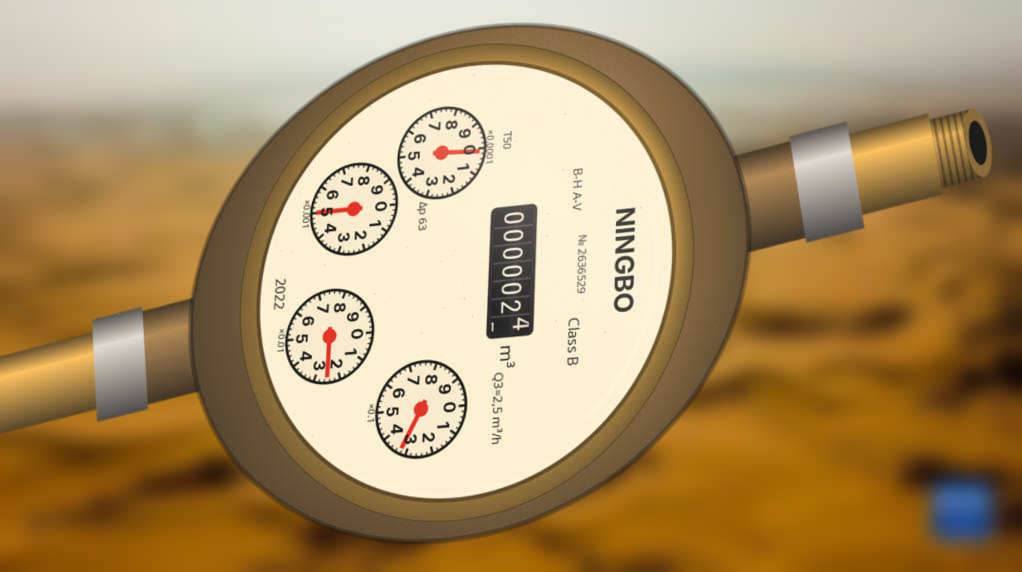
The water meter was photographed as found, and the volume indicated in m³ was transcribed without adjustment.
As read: 24.3250 m³
